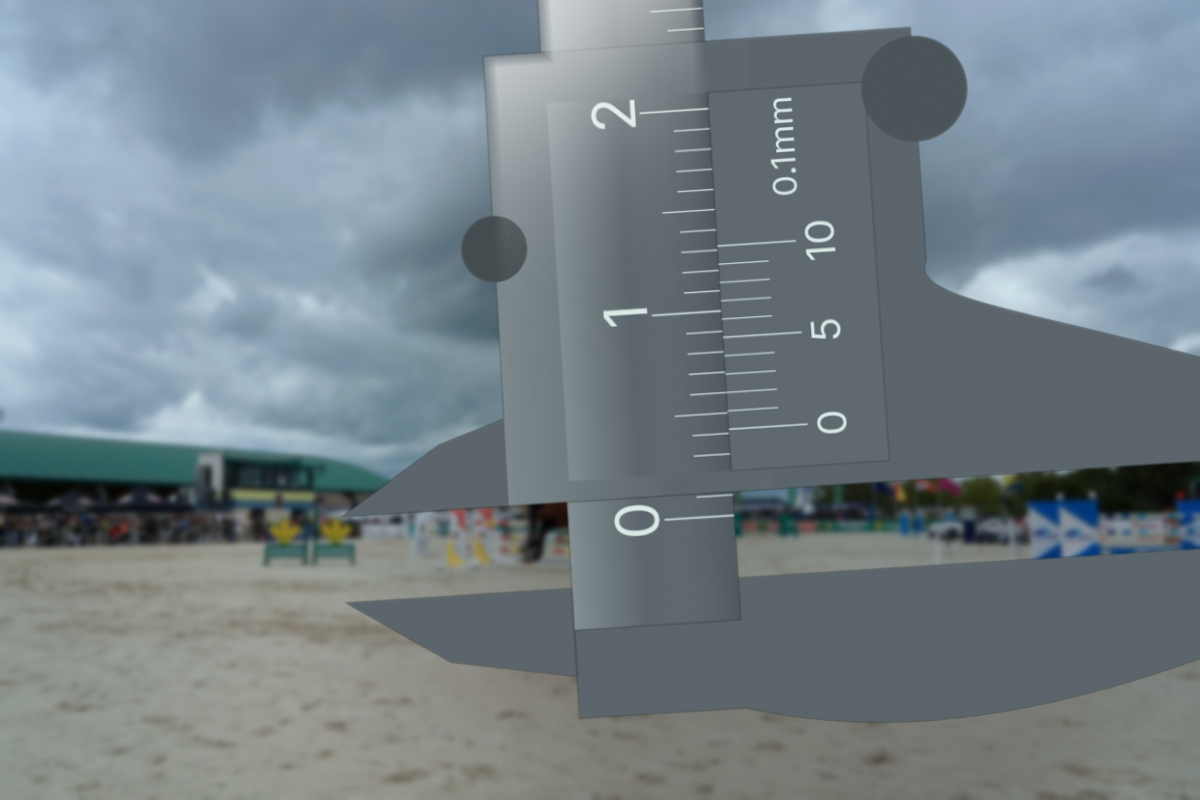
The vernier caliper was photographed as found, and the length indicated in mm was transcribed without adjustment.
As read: 4.2 mm
